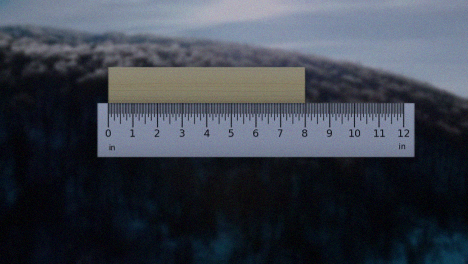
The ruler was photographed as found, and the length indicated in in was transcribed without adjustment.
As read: 8 in
